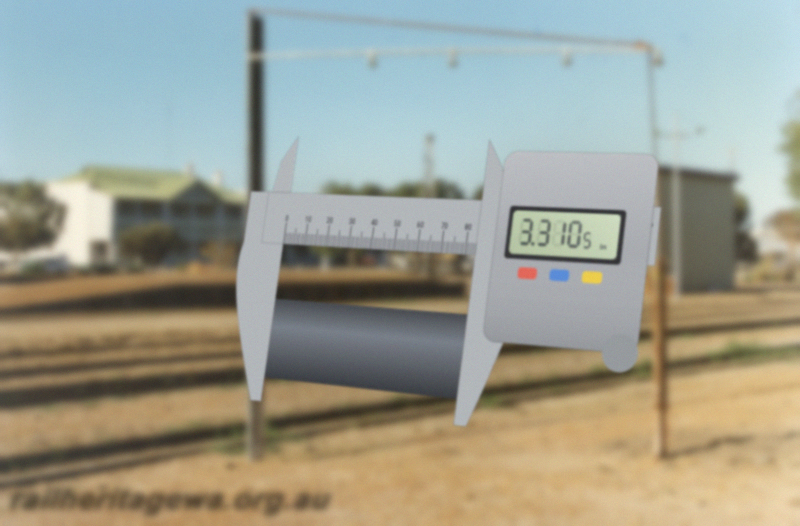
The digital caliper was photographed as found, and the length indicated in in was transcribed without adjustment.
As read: 3.3105 in
